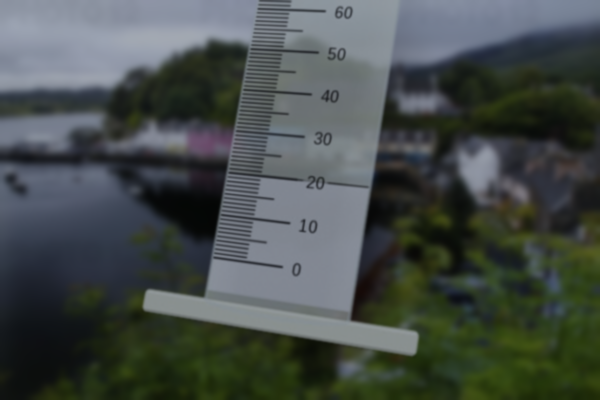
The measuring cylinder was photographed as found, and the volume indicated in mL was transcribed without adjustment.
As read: 20 mL
